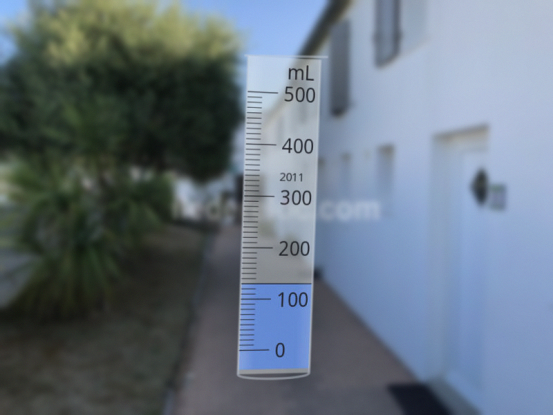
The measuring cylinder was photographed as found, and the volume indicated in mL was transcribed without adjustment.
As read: 130 mL
